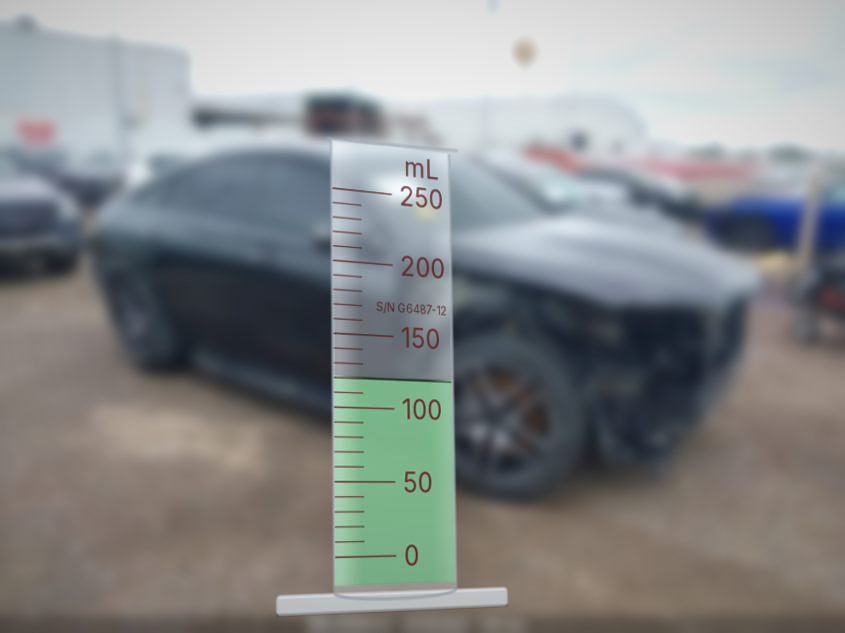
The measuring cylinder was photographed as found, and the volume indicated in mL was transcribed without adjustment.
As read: 120 mL
